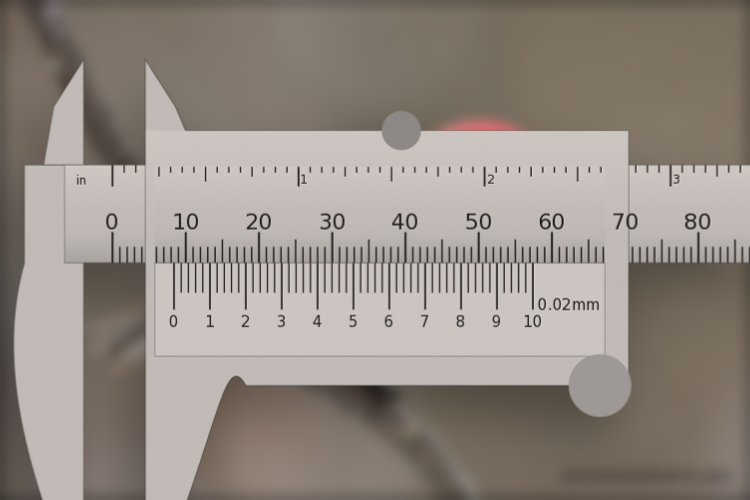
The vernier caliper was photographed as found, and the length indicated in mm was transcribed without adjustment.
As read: 8.4 mm
